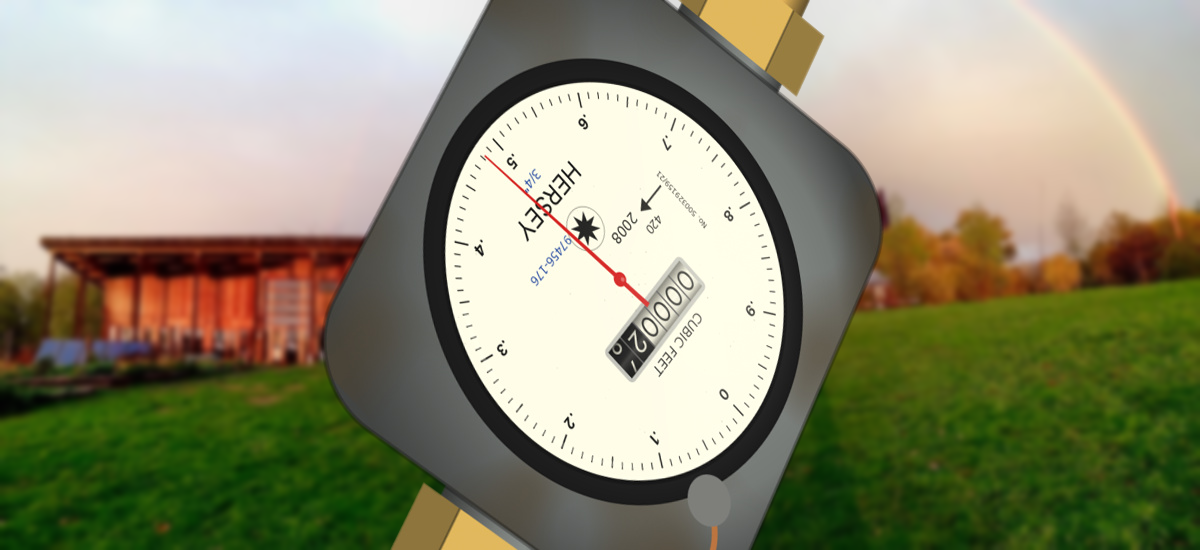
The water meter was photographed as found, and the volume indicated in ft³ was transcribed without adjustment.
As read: 27.48 ft³
